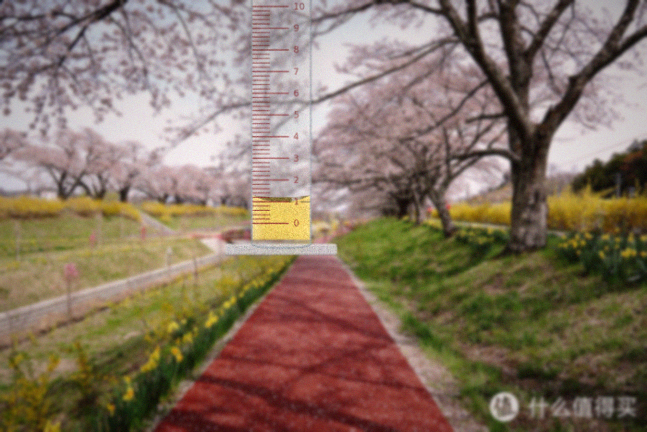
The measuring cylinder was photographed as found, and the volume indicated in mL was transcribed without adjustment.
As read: 1 mL
